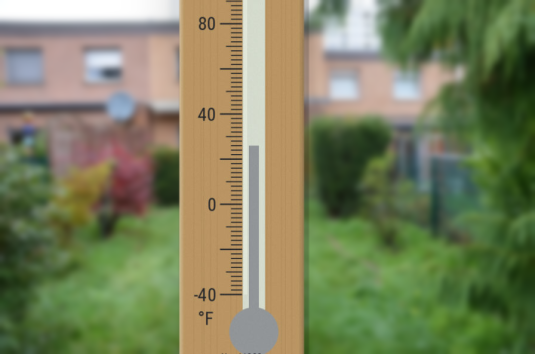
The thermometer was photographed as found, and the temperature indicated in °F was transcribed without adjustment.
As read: 26 °F
